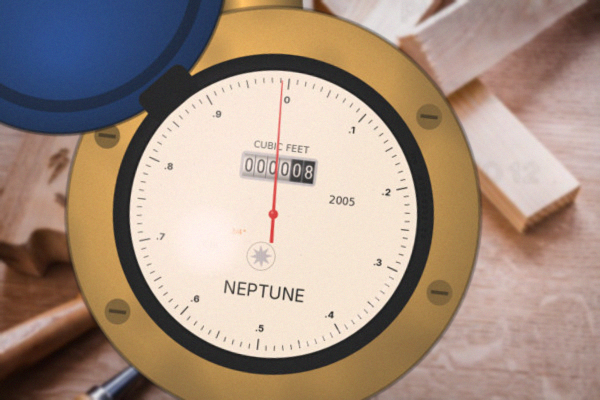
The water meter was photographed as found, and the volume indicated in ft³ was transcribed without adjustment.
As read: 7.99 ft³
